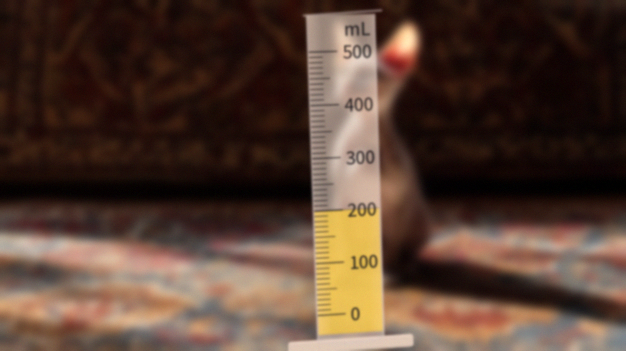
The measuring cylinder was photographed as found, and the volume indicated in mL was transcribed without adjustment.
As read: 200 mL
